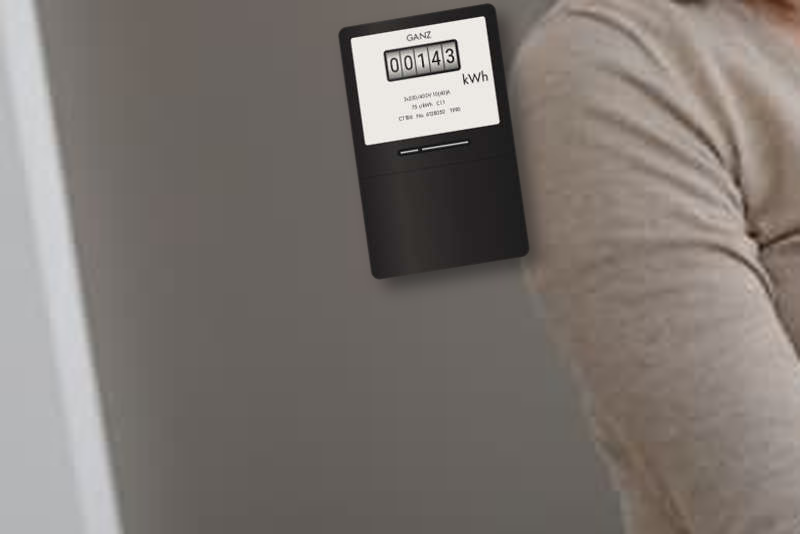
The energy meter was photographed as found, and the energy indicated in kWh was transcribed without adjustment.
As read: 143 kWh
